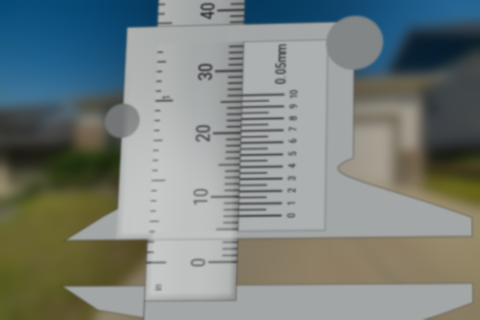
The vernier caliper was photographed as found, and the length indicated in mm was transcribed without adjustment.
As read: 7.0 mm
